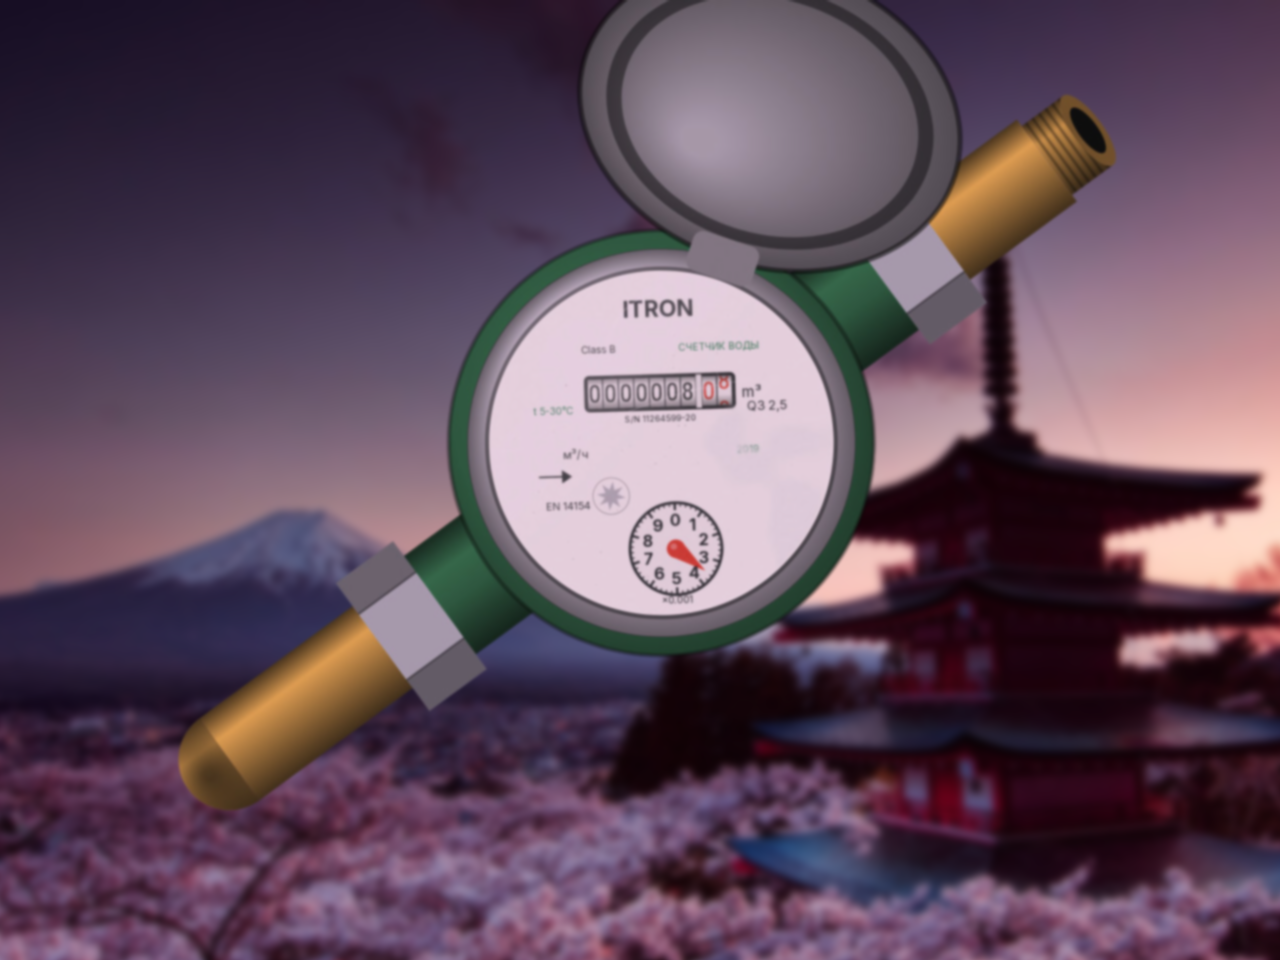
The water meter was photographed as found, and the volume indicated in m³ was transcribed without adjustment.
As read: 8.083 m³
